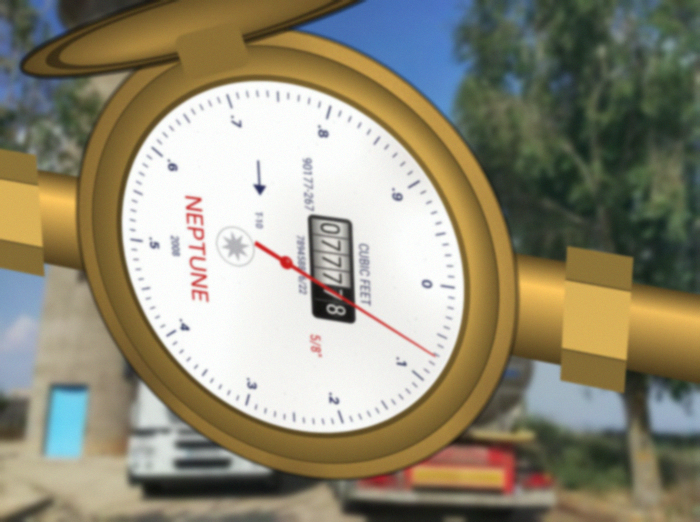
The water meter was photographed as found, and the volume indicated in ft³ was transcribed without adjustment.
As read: 77778.07 ft³
